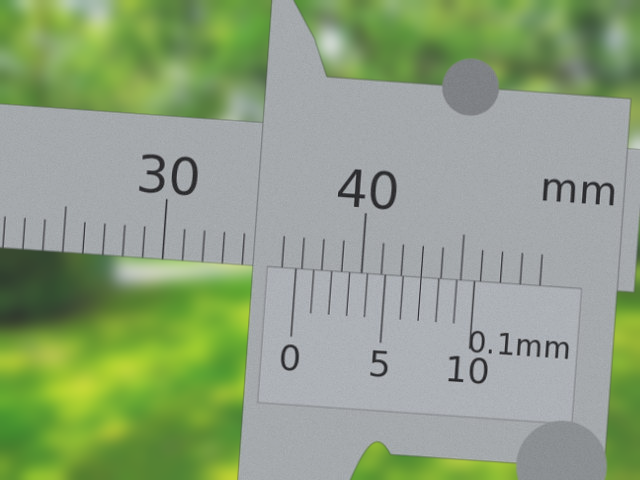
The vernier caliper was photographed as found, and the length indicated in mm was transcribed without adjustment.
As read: 36.7 mm
